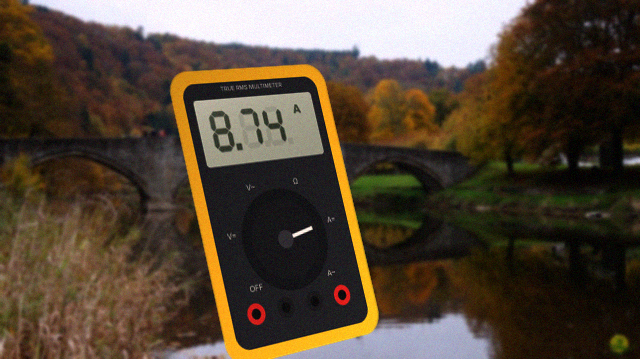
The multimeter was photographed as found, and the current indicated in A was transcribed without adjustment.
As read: 8.74 A
